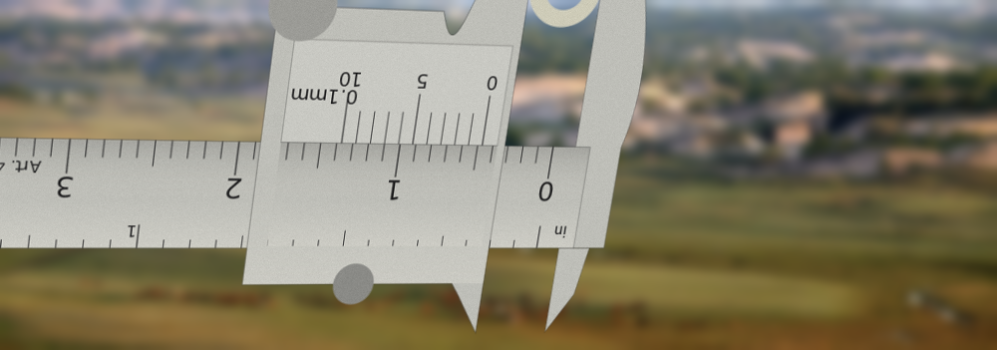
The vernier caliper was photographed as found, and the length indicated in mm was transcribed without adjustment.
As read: 4.7 mm
